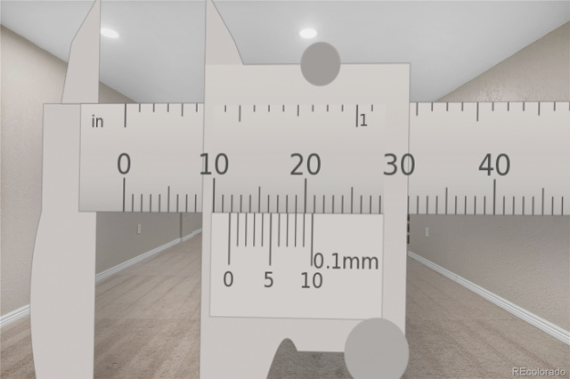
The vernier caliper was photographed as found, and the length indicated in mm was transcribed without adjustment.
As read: 11.8 mm
